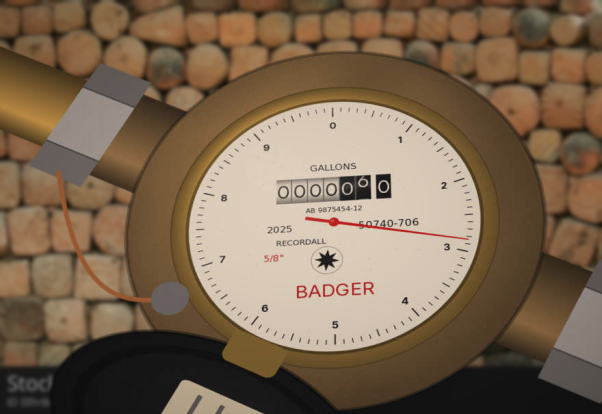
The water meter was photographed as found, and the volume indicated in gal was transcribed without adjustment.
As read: 62.8 gal
